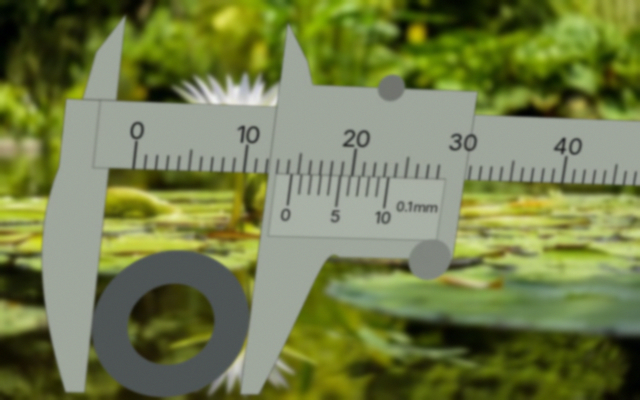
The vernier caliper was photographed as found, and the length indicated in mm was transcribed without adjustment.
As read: 14.4 mm
